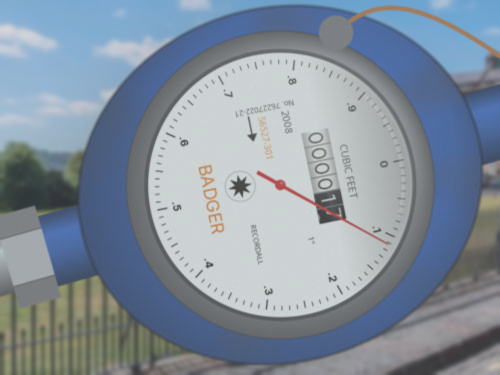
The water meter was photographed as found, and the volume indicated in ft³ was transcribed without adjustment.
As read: 17.11 ft³
